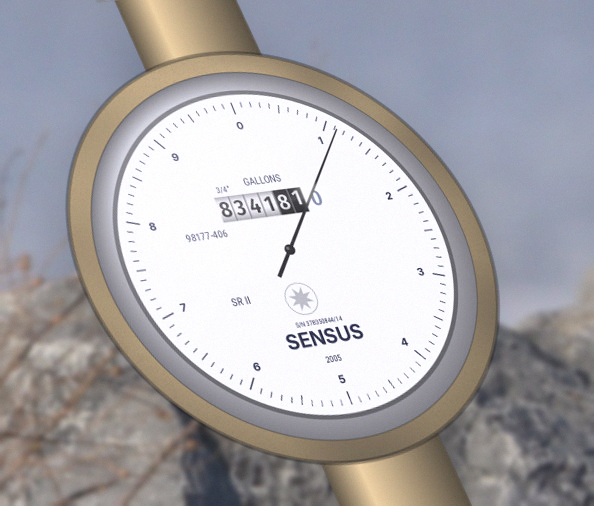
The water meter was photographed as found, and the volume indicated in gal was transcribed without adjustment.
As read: 8341811.1 gal
